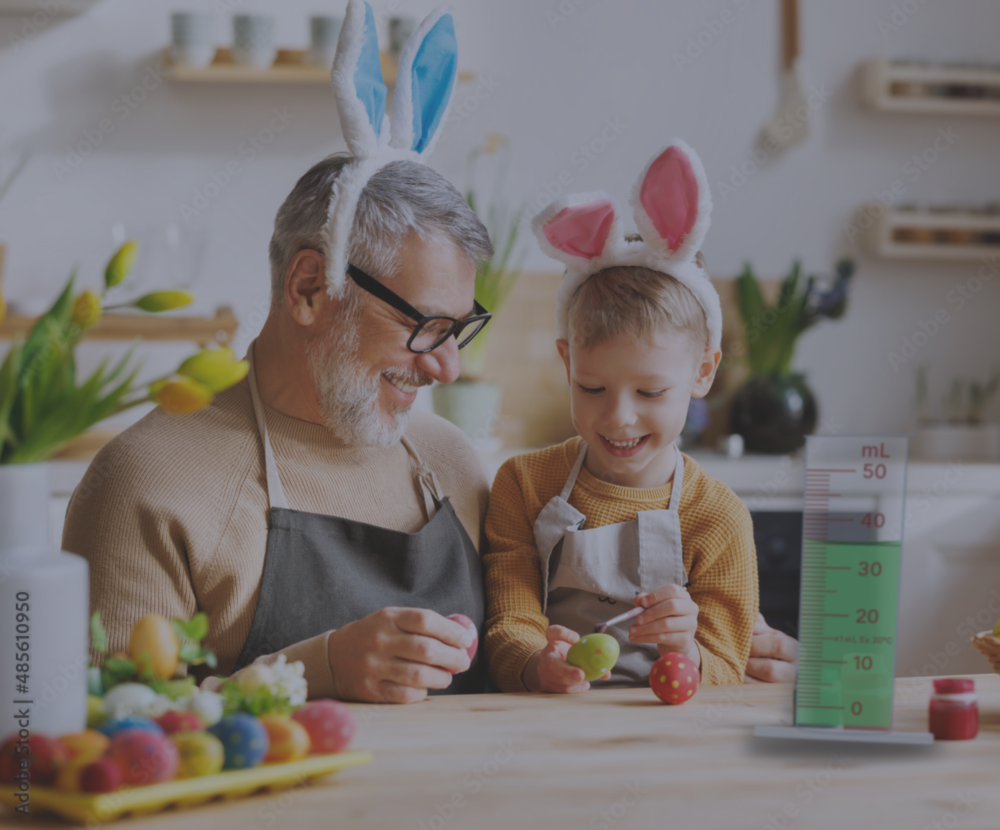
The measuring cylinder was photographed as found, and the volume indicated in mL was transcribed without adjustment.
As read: 35 mL
